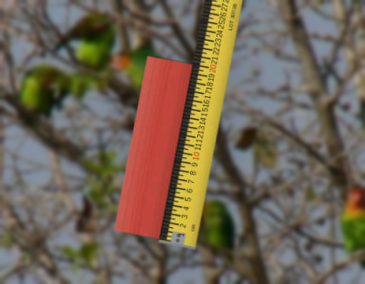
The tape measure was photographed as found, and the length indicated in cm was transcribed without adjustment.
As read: 20 cm
